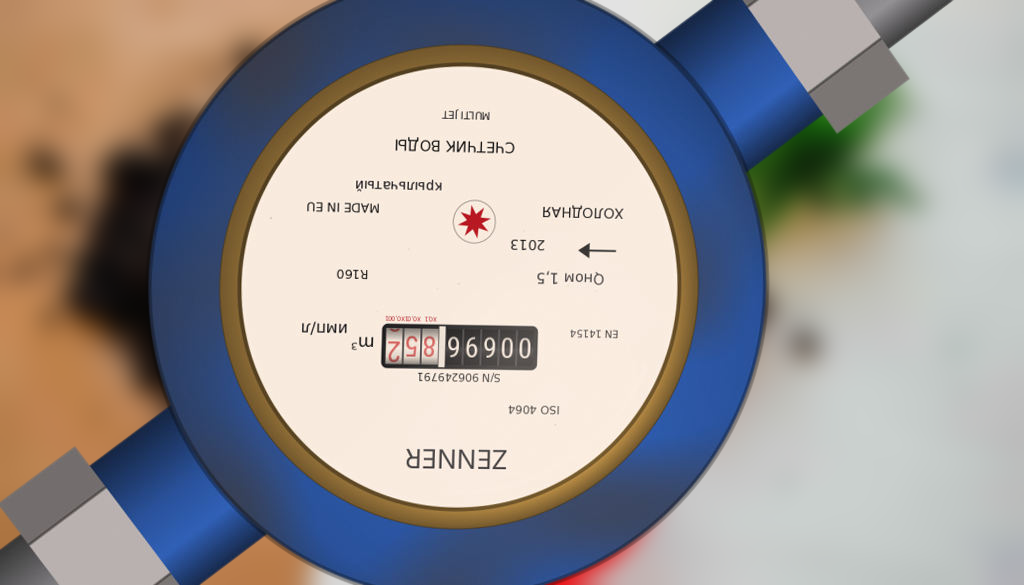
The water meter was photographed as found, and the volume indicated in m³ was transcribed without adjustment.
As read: 696.852 m³
